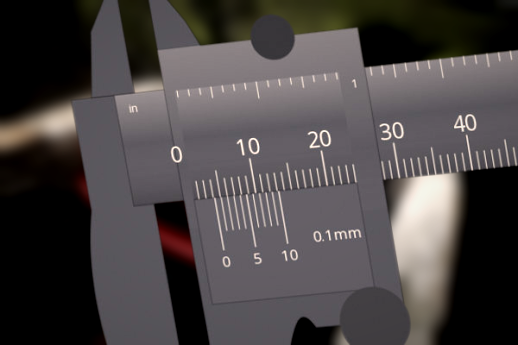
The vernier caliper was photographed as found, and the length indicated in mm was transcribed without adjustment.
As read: 4.2 mm
